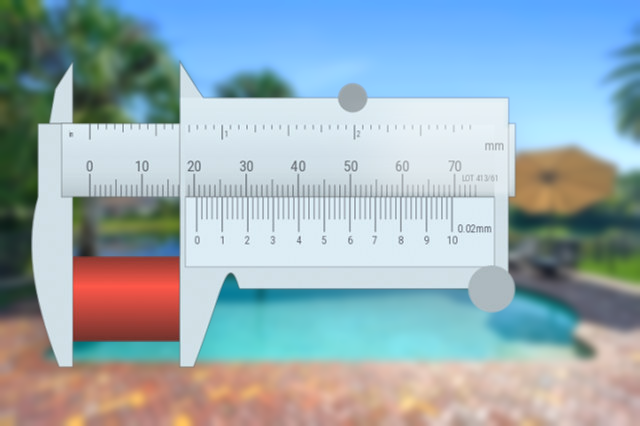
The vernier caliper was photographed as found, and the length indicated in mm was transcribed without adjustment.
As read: 20.5 mm
